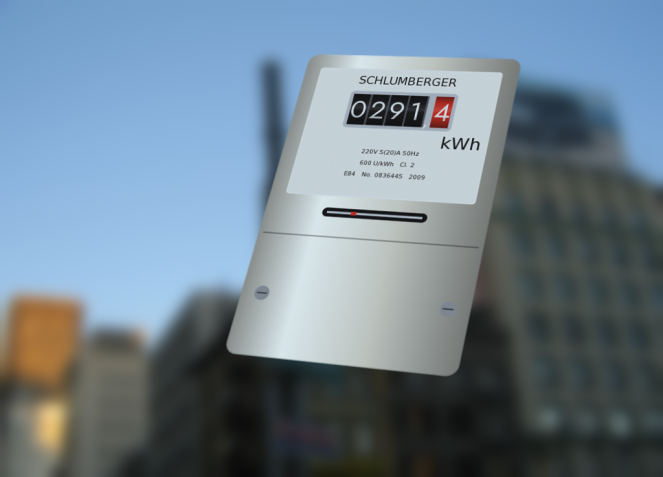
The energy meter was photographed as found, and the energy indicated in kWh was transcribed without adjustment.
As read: 291.4 kWh
